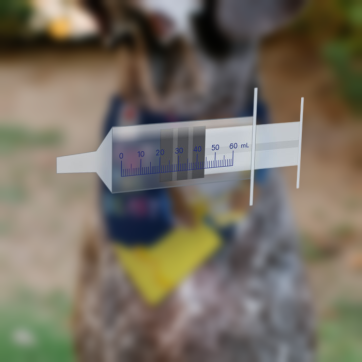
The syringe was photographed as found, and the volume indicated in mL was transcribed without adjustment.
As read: 20 mL
